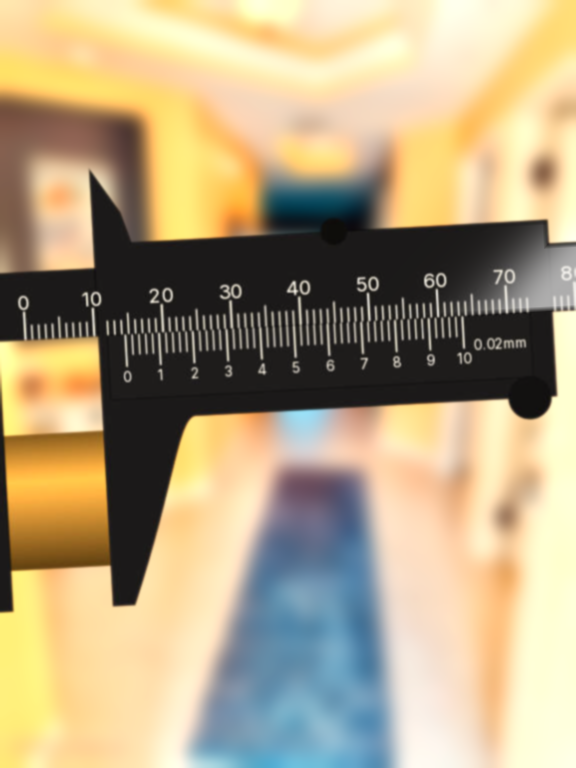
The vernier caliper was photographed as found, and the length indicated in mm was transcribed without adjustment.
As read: 14.5 mm
